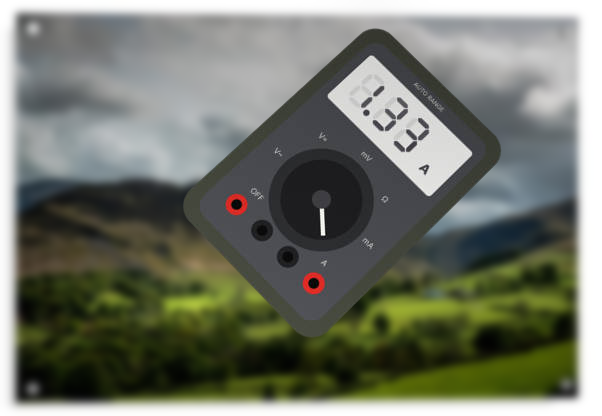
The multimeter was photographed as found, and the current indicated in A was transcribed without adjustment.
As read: 1.33 A
